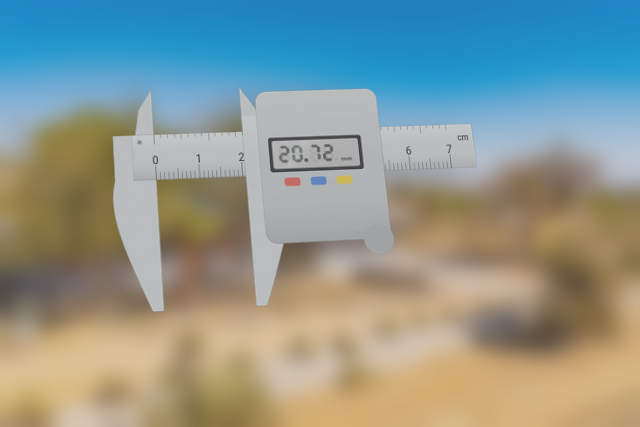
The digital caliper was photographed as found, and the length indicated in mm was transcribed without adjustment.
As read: 20.72 mm
